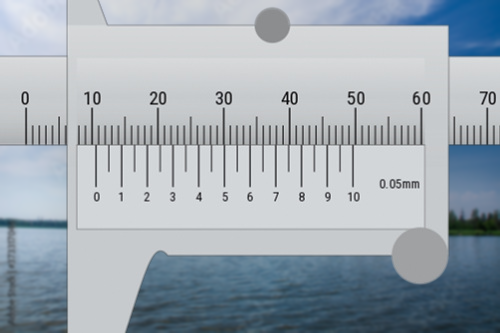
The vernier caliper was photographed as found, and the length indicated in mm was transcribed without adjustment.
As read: 10.6 mm
